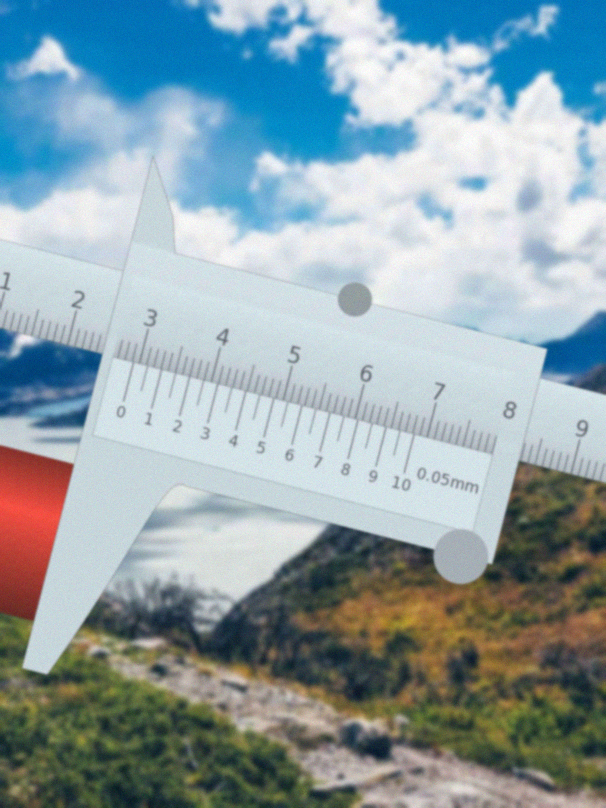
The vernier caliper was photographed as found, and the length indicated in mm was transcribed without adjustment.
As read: 29.2 mm
